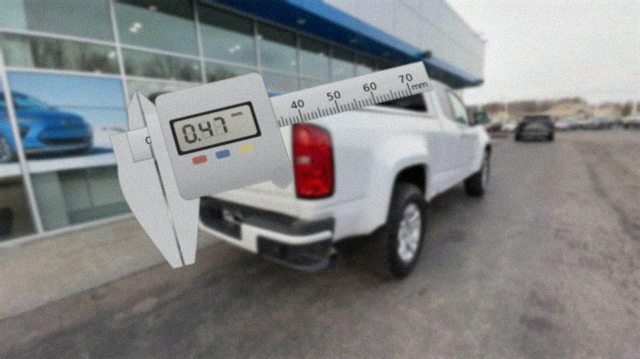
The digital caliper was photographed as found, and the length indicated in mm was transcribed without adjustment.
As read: 0.47 mm
